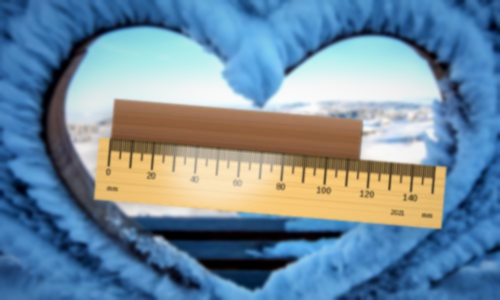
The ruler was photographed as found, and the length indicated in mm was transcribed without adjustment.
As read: 115 mm
